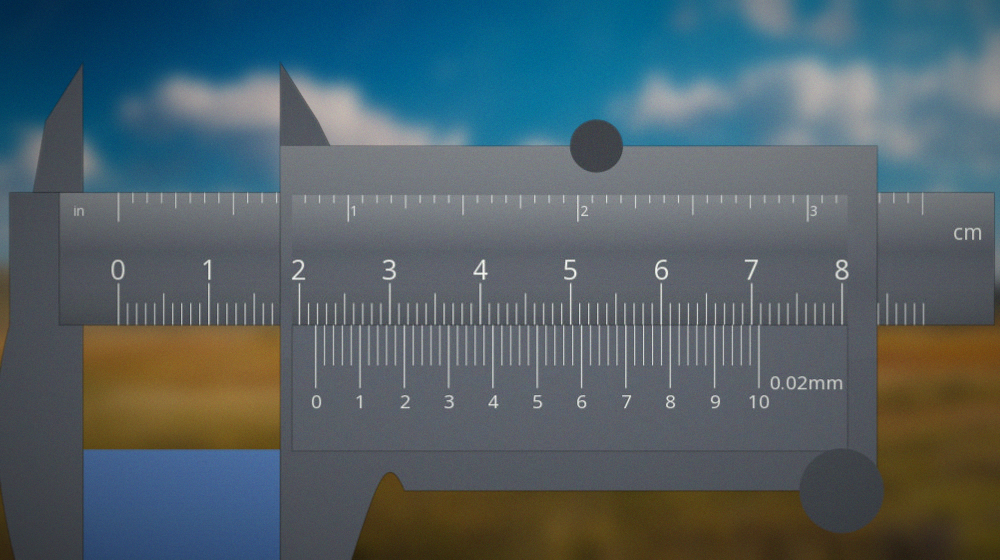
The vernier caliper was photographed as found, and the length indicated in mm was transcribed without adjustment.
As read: 21.8 mm
